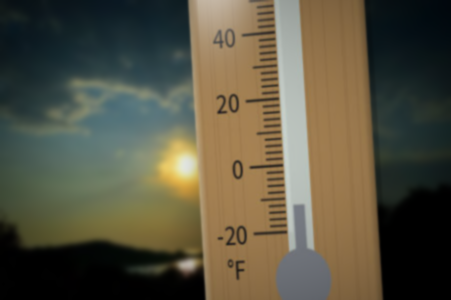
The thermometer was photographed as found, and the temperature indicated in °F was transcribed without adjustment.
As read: -12 °F
